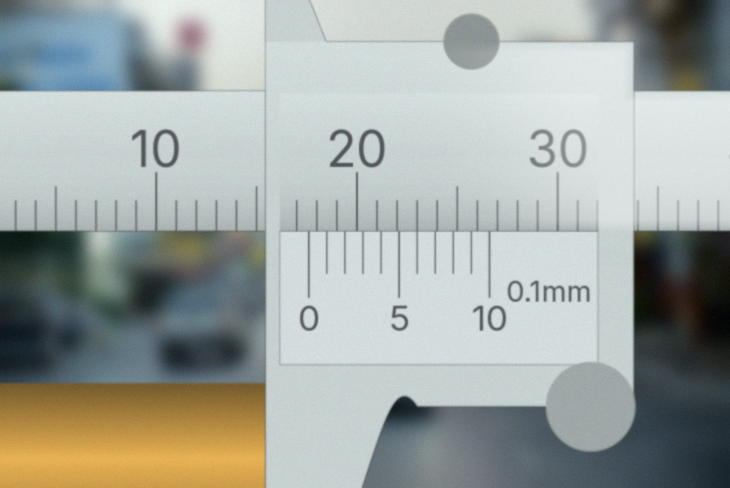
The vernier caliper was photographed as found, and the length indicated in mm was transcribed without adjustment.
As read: 17.6 mm
